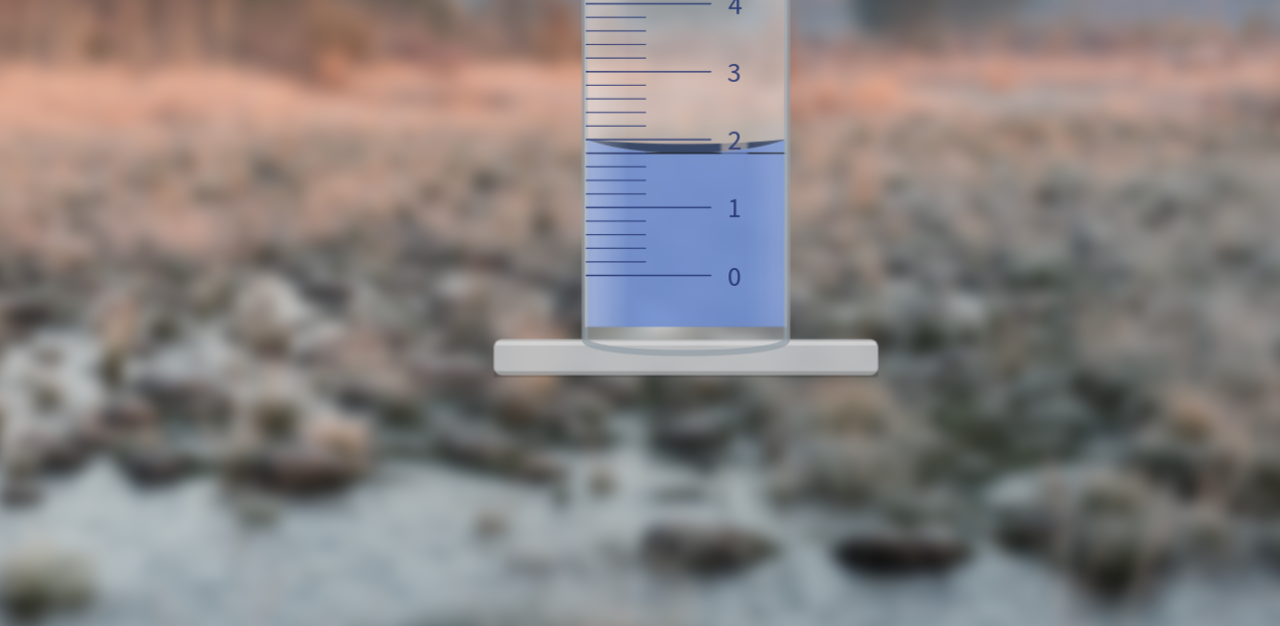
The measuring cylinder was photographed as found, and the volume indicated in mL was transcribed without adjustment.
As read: 1.8 mL
